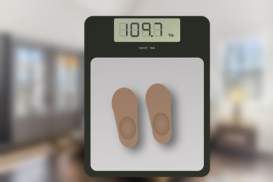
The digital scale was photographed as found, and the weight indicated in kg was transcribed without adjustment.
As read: 109.7 kg
